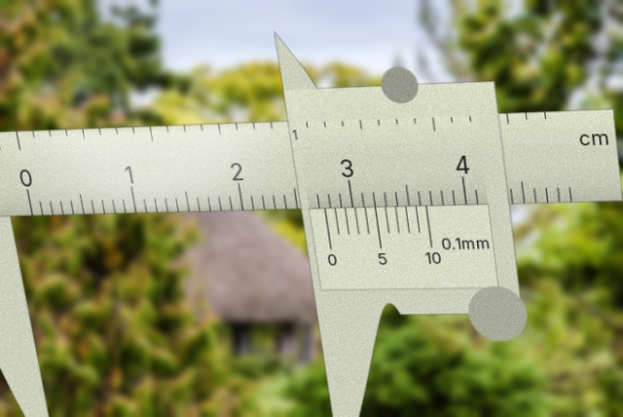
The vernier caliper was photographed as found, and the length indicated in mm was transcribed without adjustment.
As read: 27.5 mm
